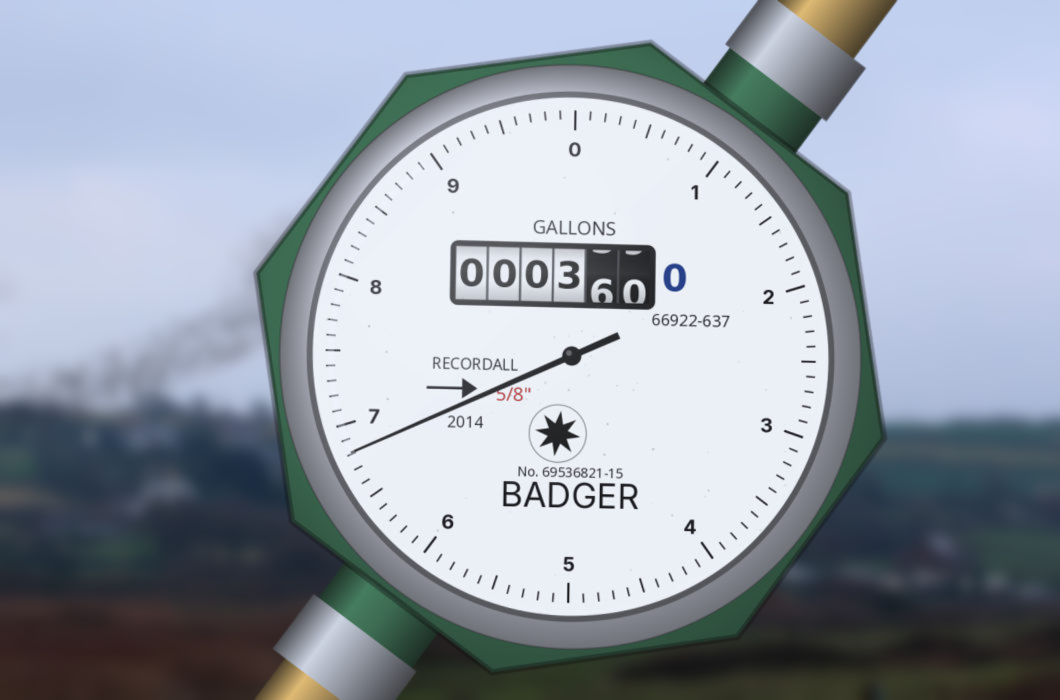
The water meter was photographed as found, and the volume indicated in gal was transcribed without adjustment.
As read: 3596.8 gal
